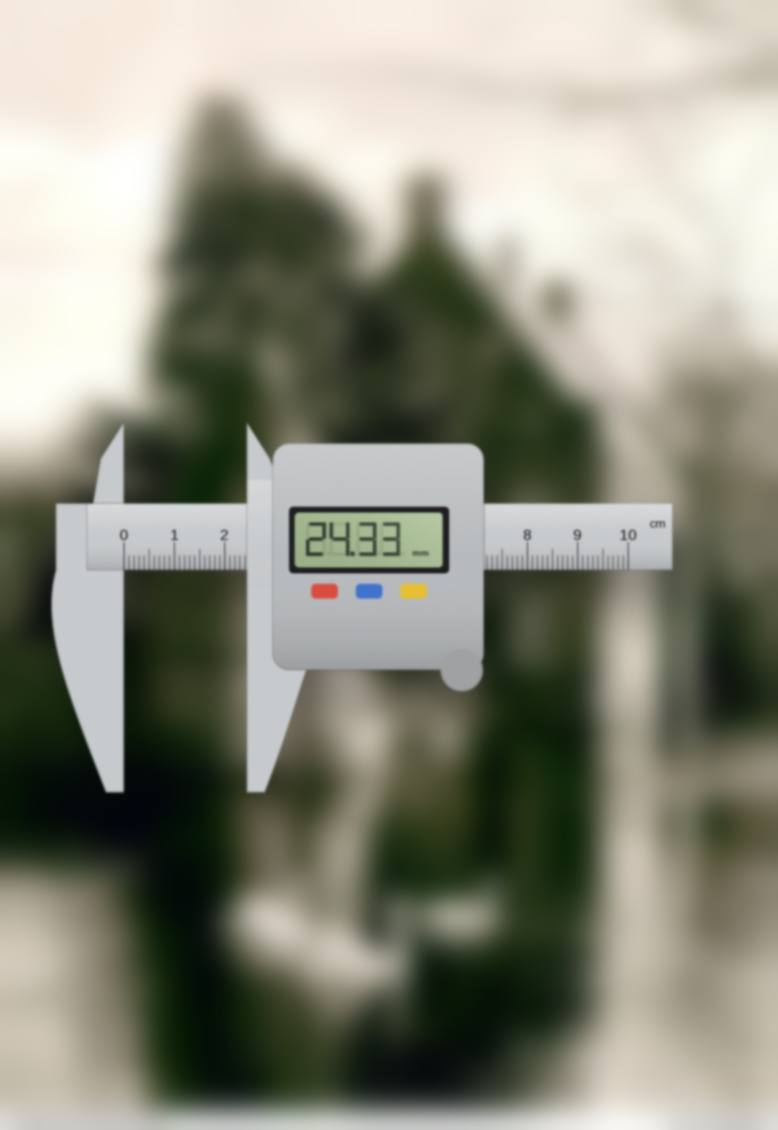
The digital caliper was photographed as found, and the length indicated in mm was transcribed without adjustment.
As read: 24.33 mm
